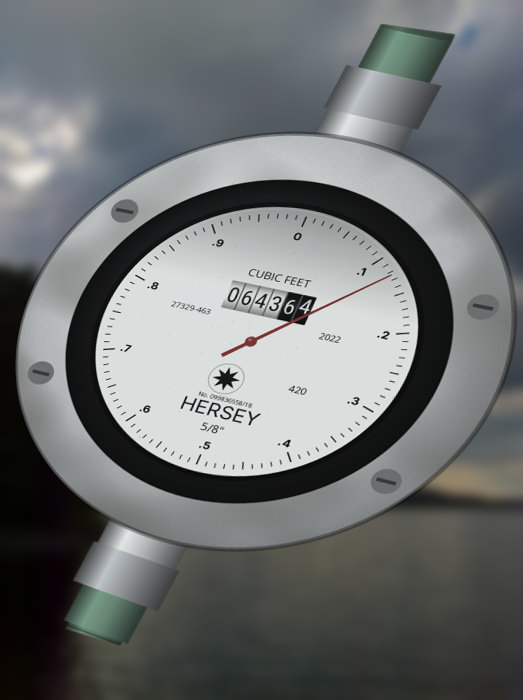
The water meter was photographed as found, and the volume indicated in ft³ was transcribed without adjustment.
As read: 64364.12 ft³
